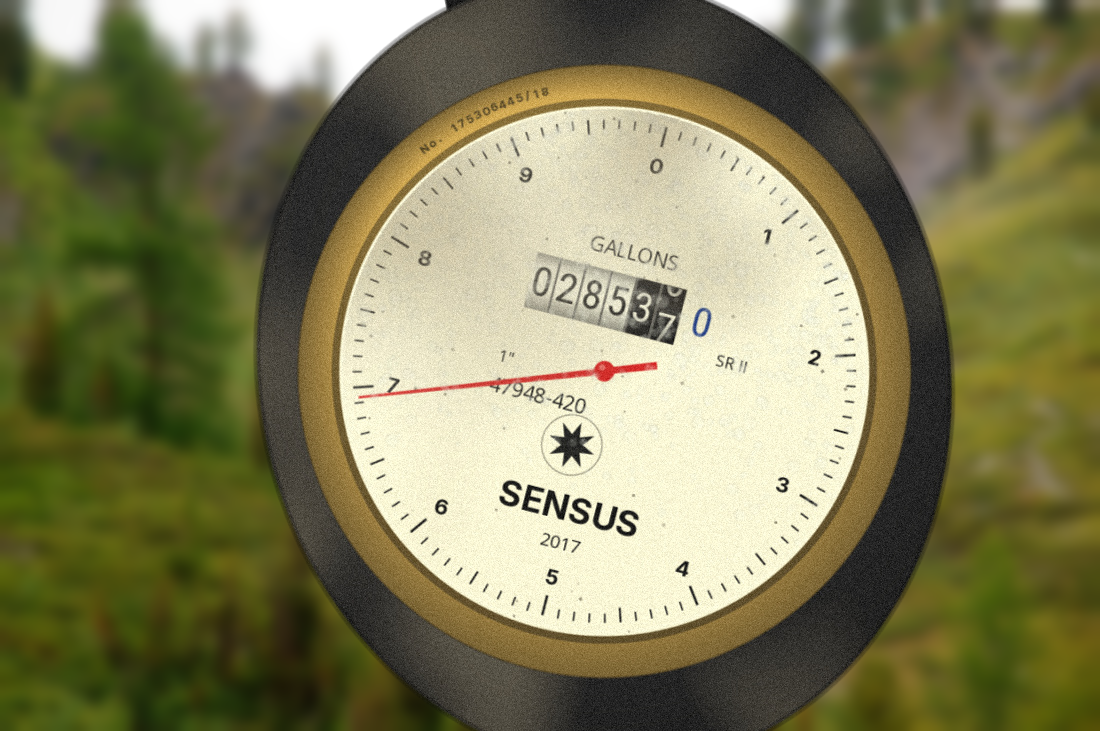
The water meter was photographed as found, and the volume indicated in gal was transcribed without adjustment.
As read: 285366.9 gal
